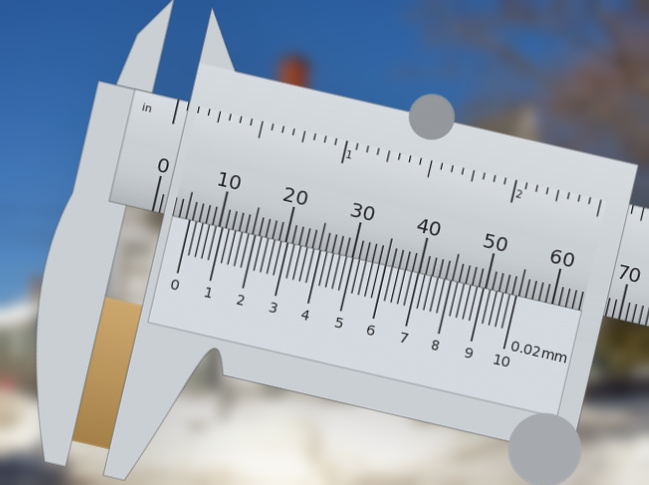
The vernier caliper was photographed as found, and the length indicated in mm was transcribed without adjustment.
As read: 5.6 mm
